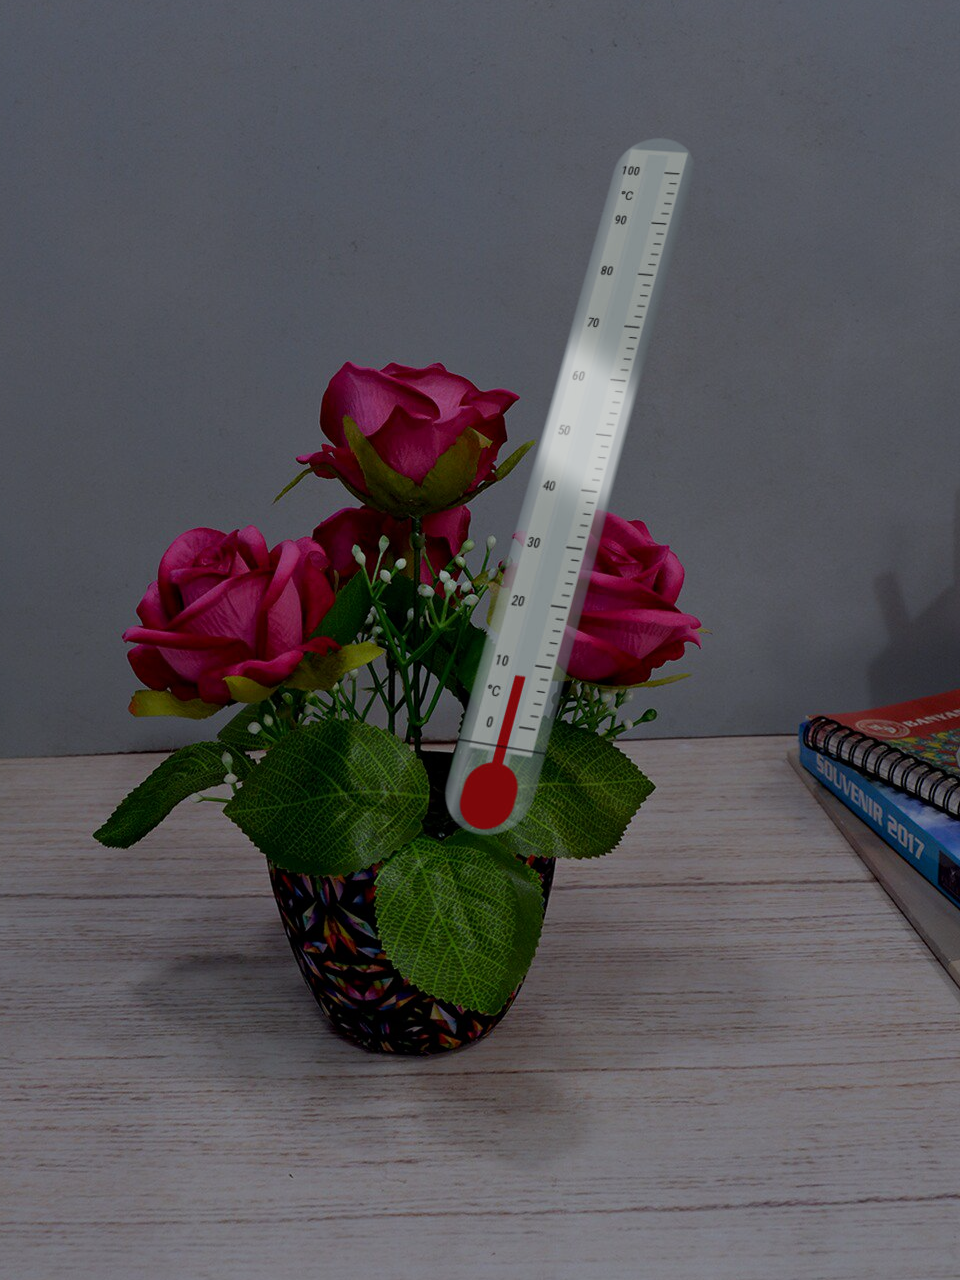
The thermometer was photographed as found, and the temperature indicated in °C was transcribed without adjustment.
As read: 8 °C
